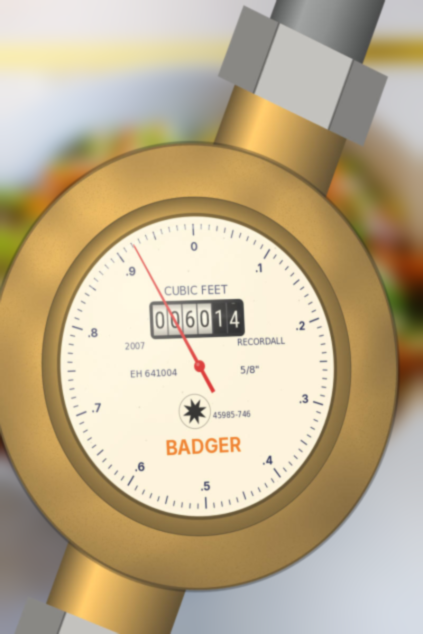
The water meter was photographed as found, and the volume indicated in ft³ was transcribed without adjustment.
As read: 6013.92 ft³
